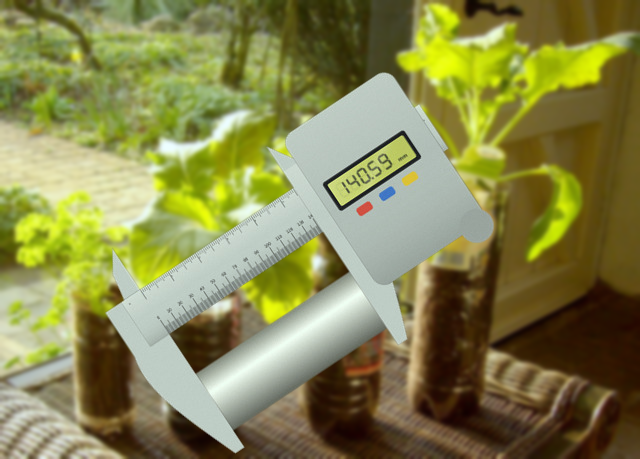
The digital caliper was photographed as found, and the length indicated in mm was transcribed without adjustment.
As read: 140.59 mm
